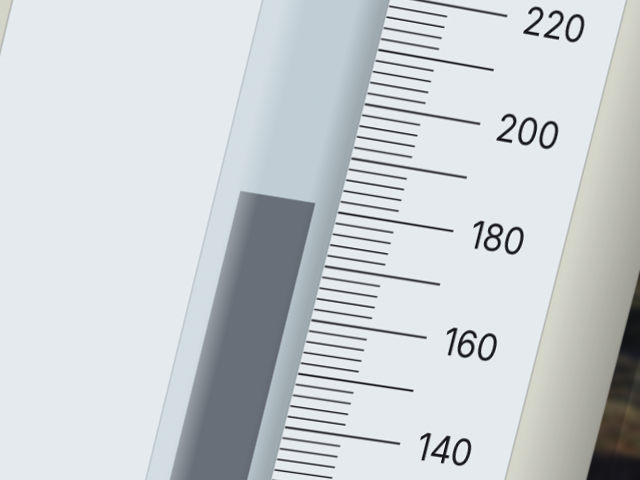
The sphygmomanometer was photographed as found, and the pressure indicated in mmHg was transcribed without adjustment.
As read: 181 mmHg
